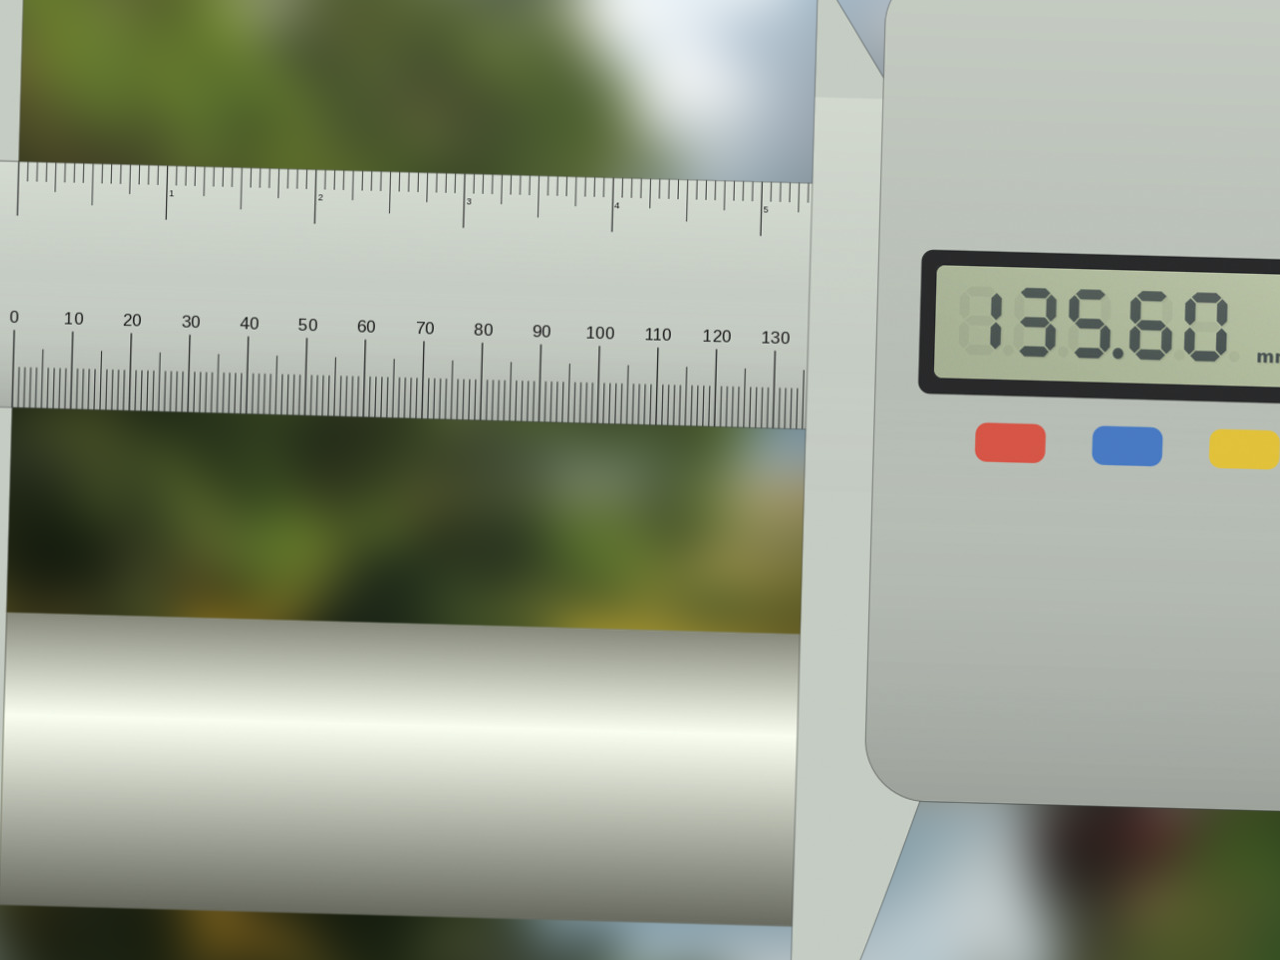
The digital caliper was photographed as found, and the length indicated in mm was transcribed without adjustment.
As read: 135.60 mm
